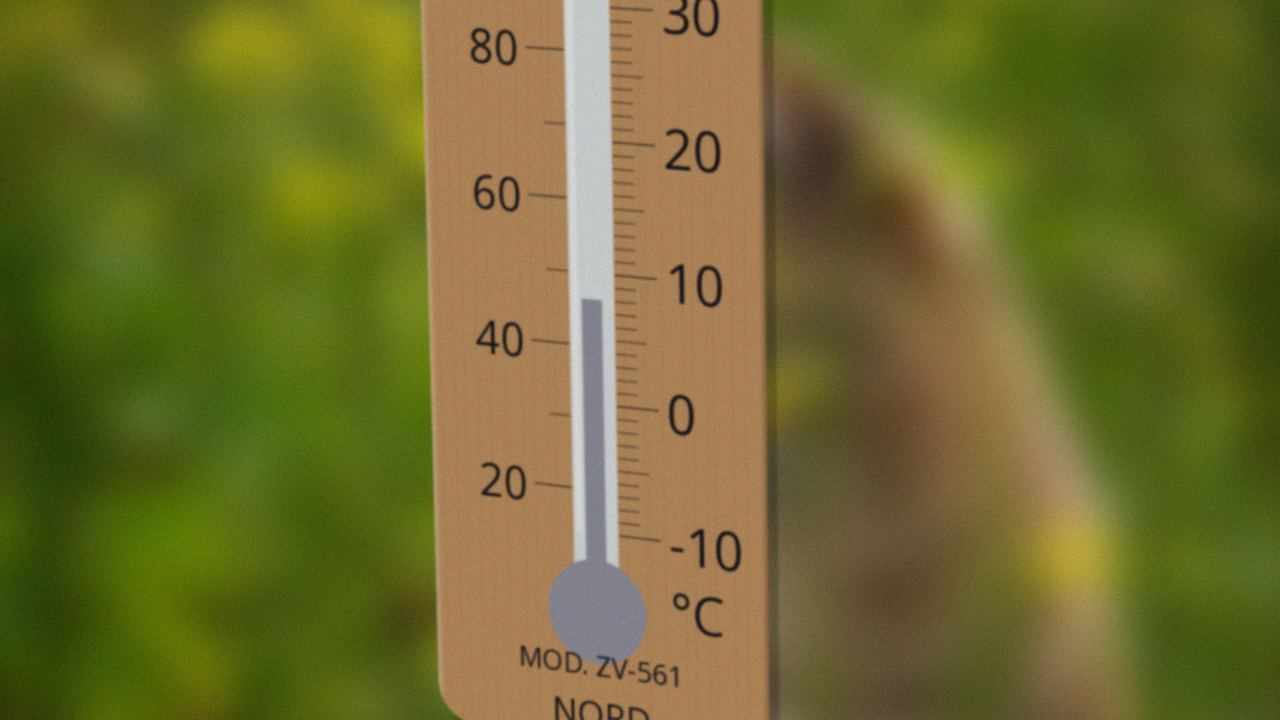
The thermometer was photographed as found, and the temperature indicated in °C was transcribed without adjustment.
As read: 8 °C
